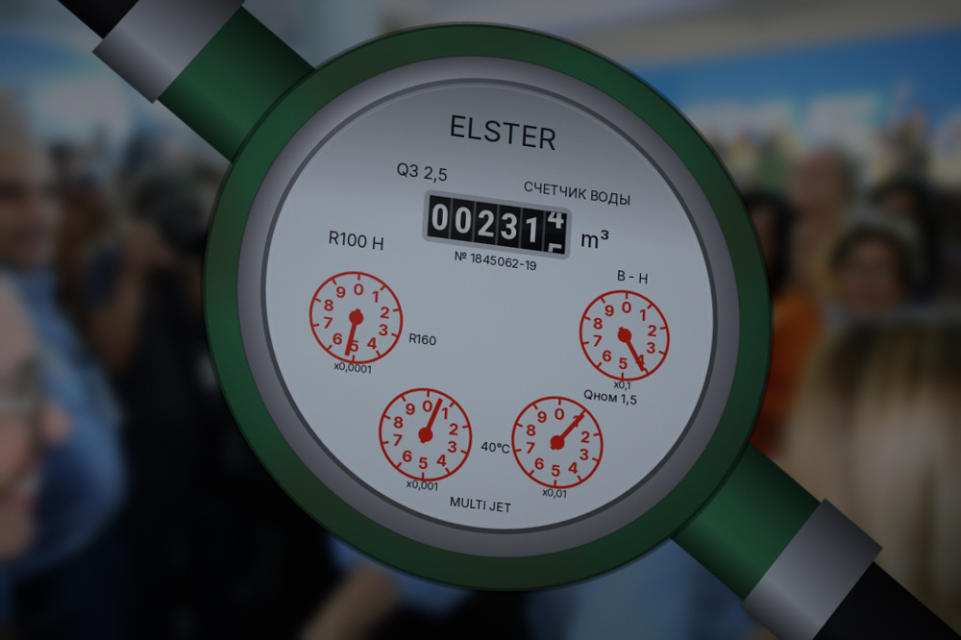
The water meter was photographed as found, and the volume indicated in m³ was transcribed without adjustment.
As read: 2314.4105 m³
